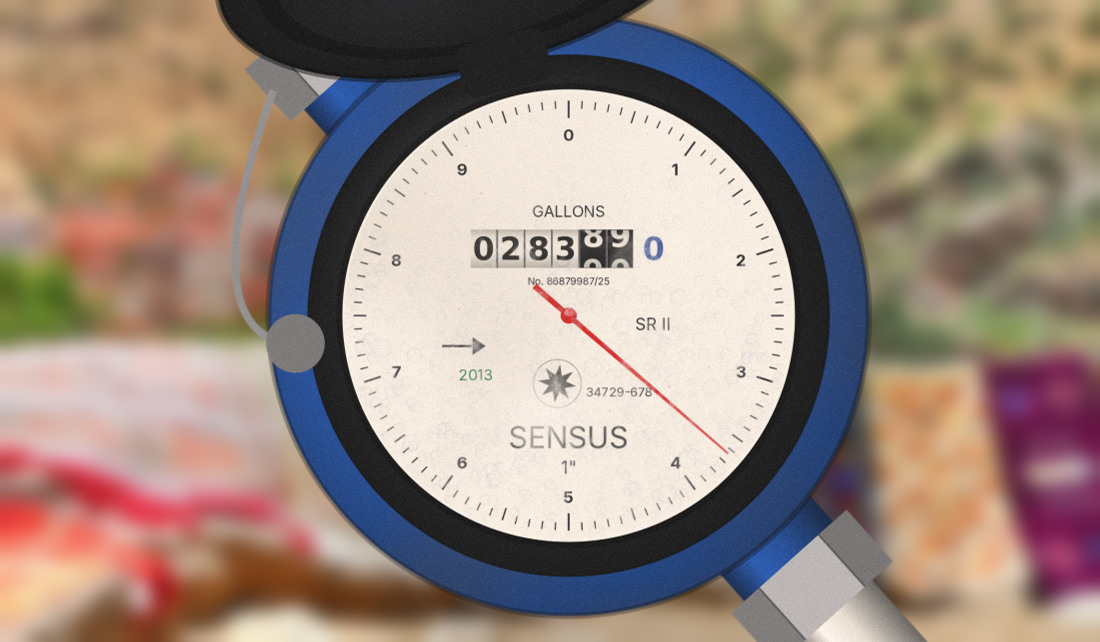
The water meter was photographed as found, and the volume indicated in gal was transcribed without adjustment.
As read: 283893.6 gal
